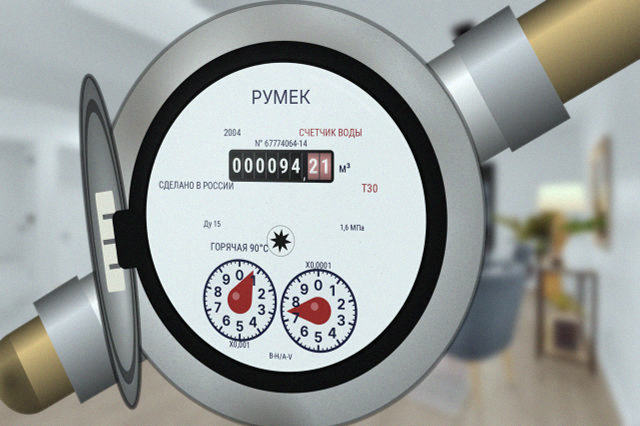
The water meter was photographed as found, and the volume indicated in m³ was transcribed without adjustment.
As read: 94.2107 m³
